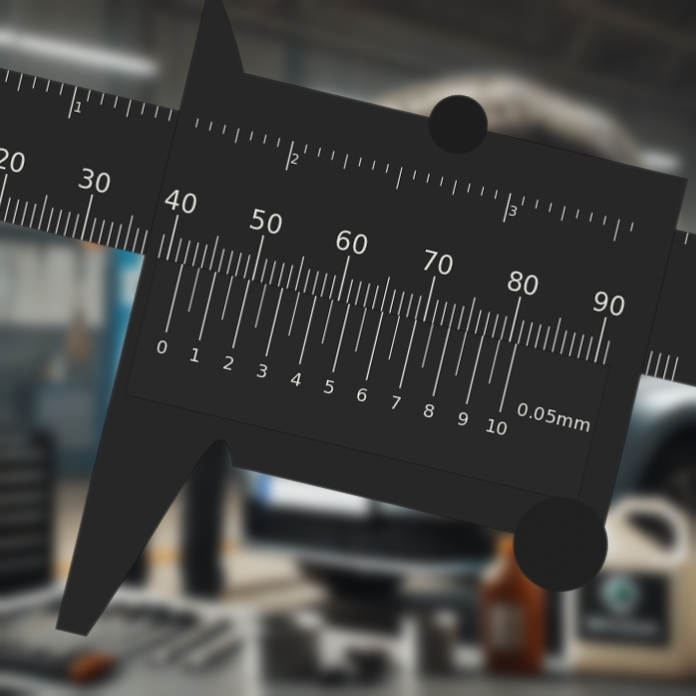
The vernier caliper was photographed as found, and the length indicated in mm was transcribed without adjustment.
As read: 41.8 mm
